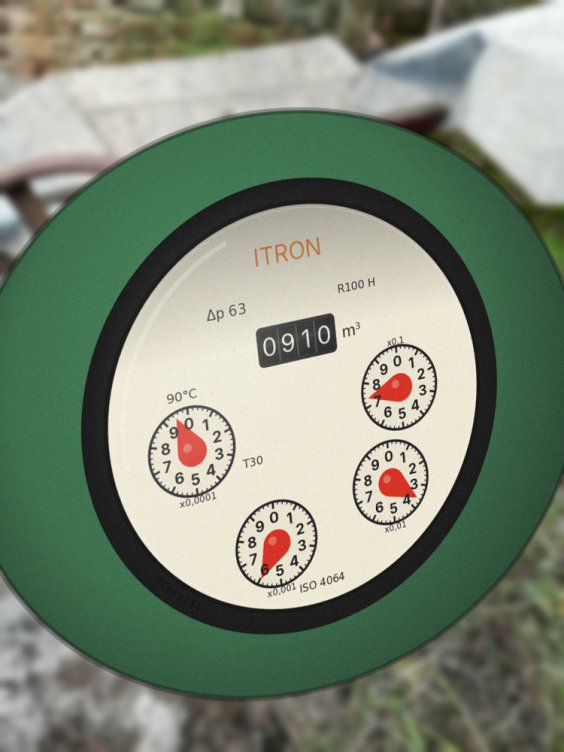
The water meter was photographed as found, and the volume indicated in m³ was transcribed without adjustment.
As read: 910.7359 m³
